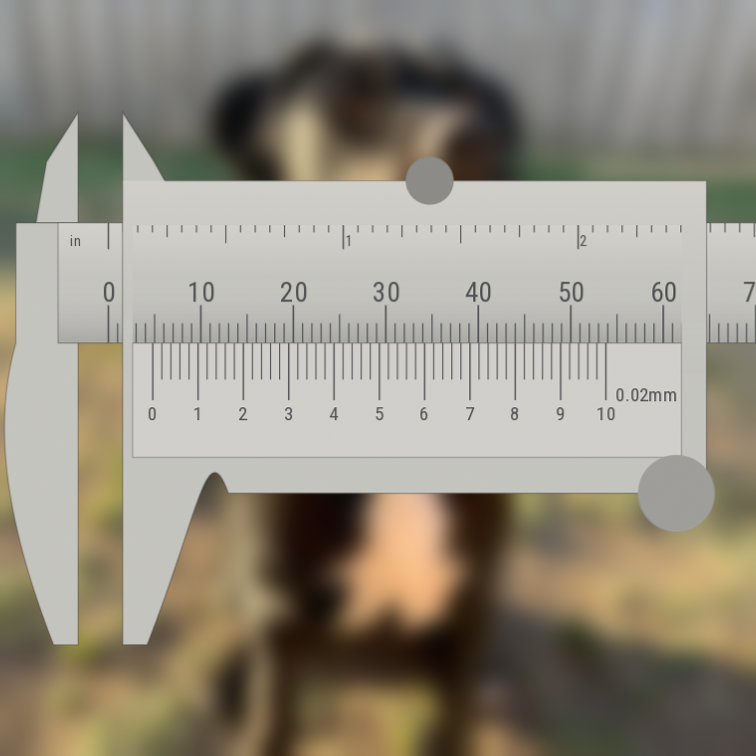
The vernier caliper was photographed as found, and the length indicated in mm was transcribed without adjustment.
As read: 4.8 mm
